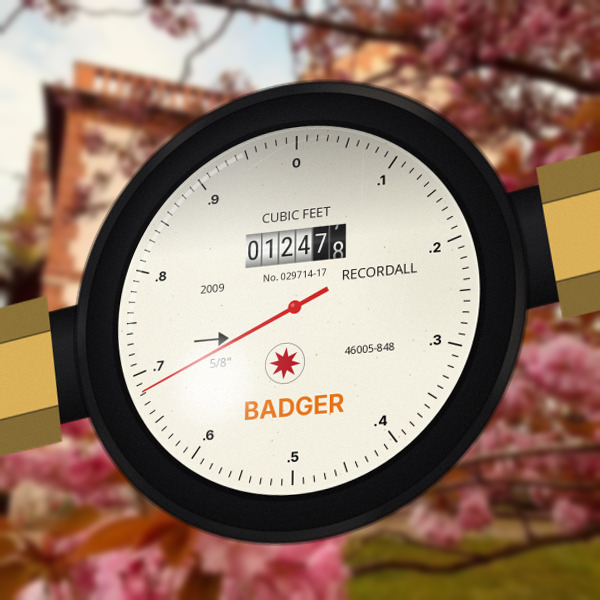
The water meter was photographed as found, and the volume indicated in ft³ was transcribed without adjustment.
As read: 12477.68 ft³
